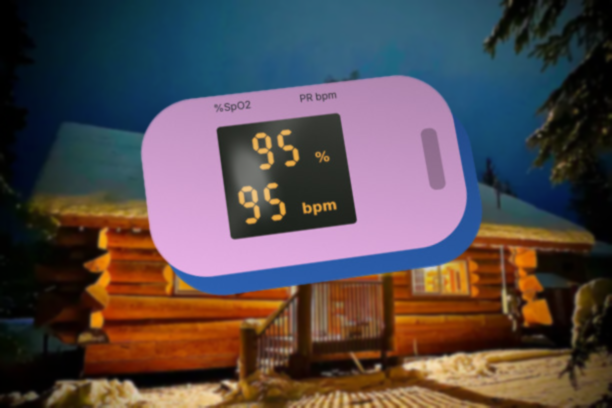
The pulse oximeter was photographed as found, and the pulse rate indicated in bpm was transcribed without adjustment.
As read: 95 bpm
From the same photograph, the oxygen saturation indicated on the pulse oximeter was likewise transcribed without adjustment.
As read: 95 %
